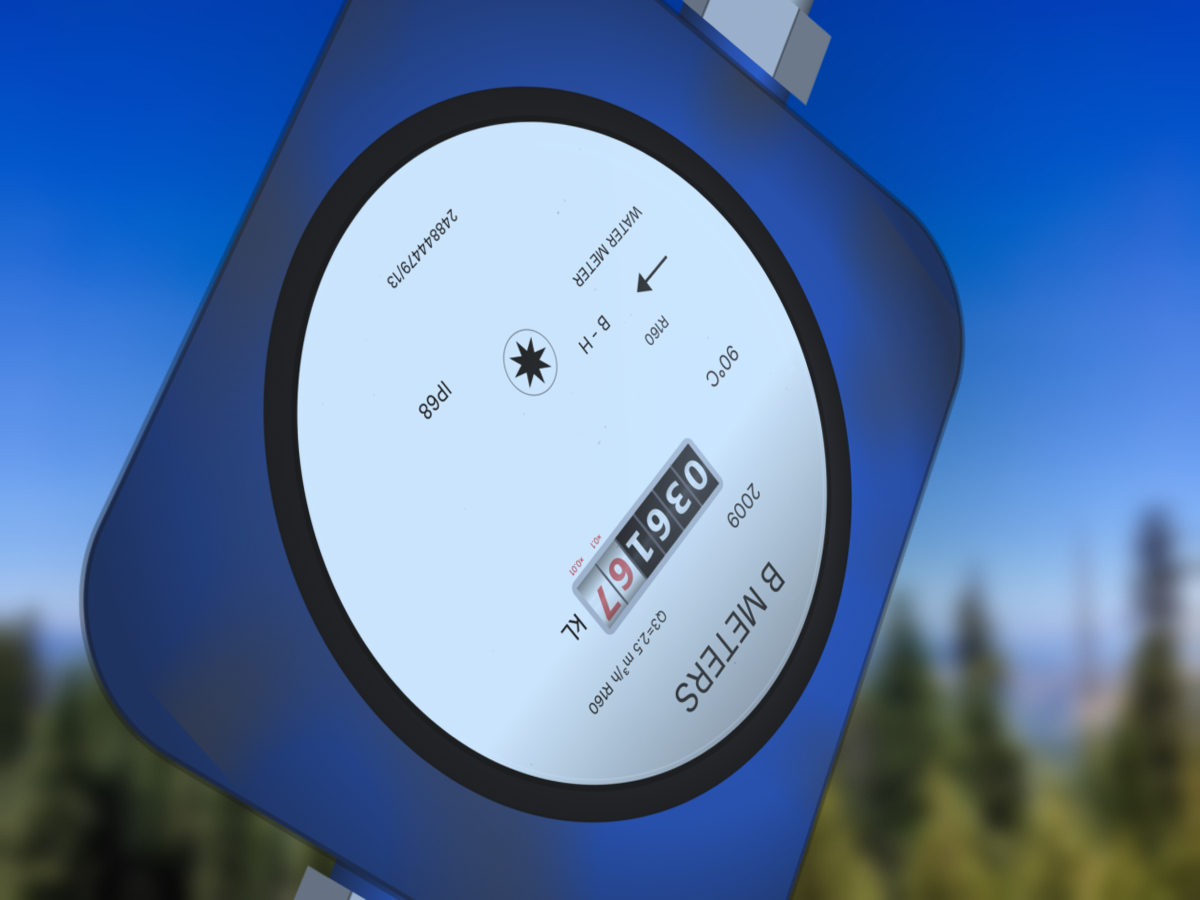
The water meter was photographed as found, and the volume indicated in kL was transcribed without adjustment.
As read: 361.67 kL
